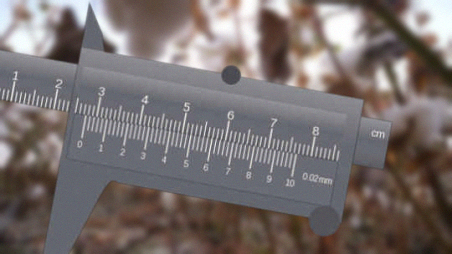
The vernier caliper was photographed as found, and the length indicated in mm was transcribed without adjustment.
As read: 27.5 mm
